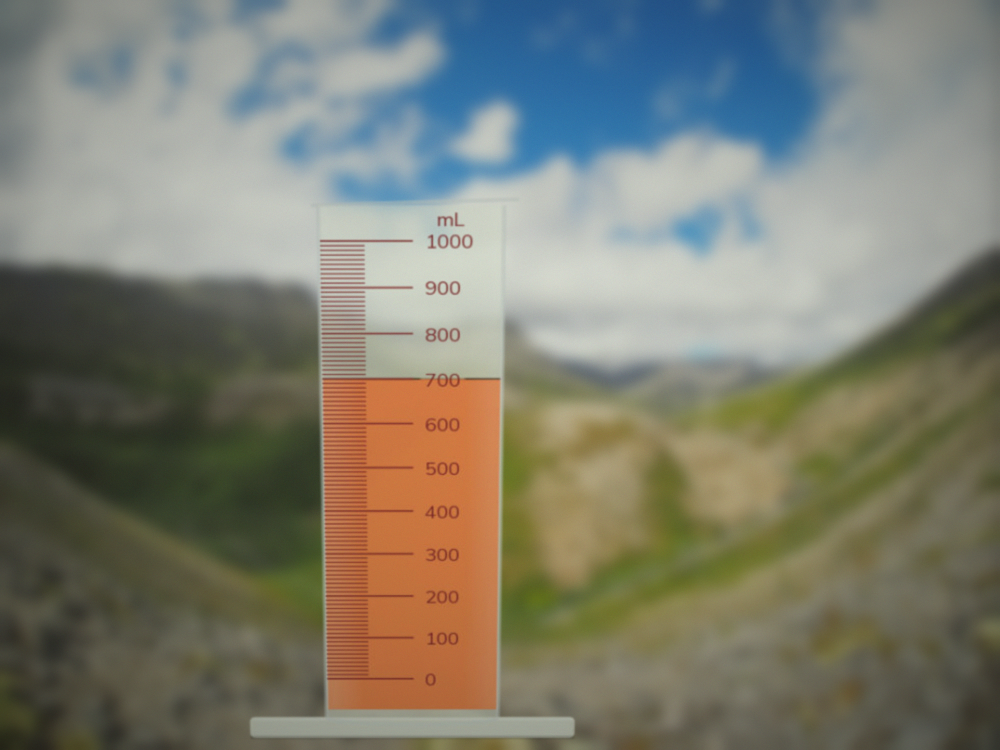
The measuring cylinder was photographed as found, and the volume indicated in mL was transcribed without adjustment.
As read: 700 mL
